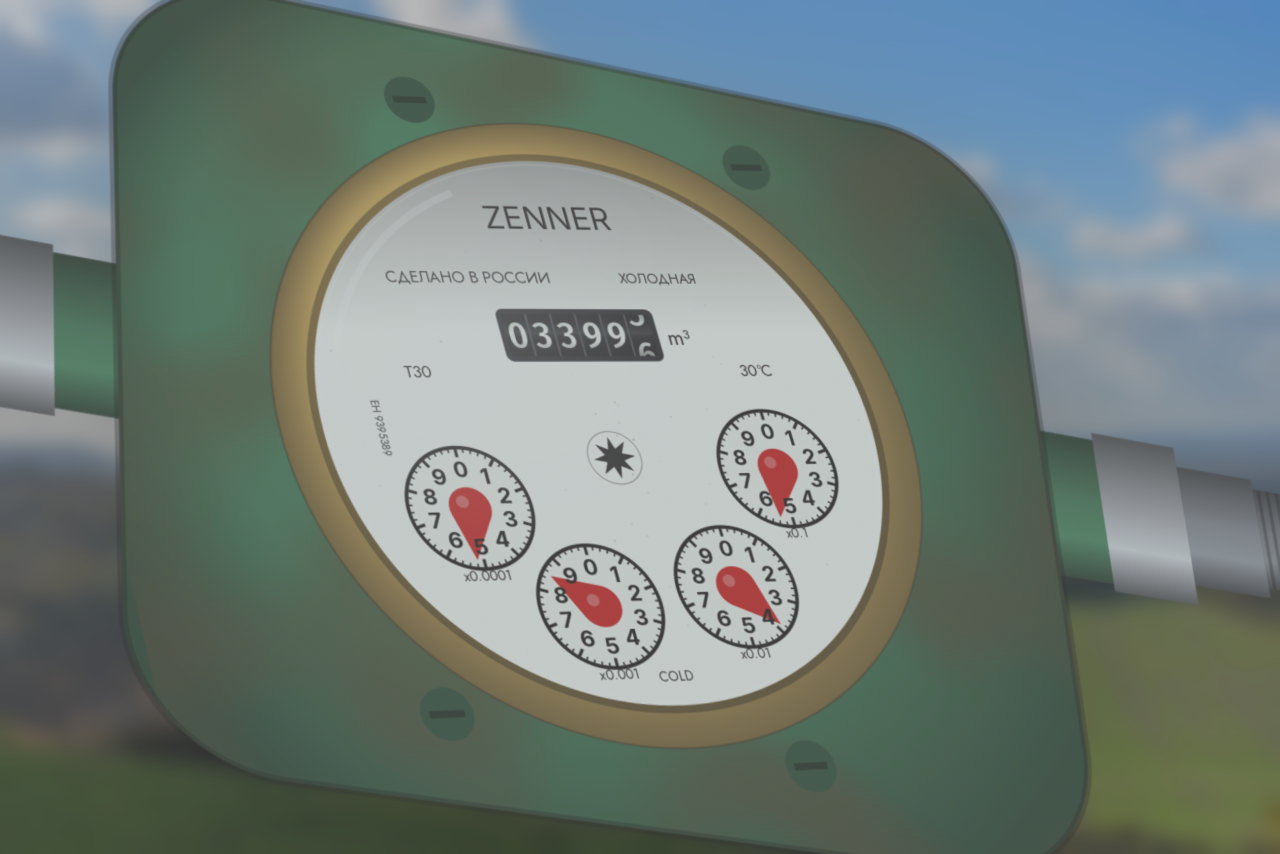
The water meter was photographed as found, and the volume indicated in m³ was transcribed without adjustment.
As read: 33995.5385 m³
